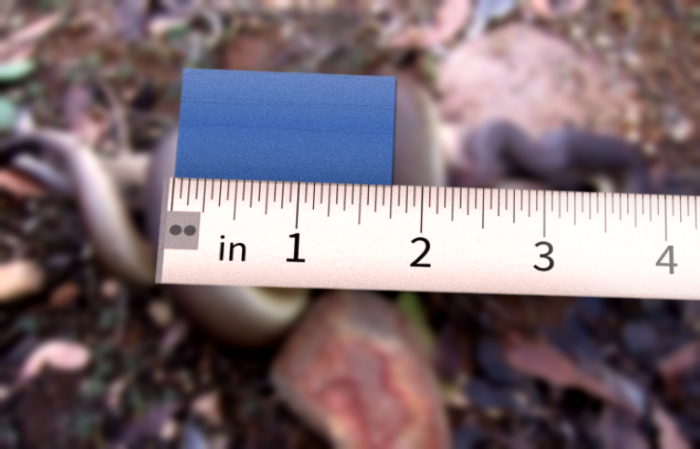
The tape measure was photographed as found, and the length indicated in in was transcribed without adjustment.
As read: 1.75 in
